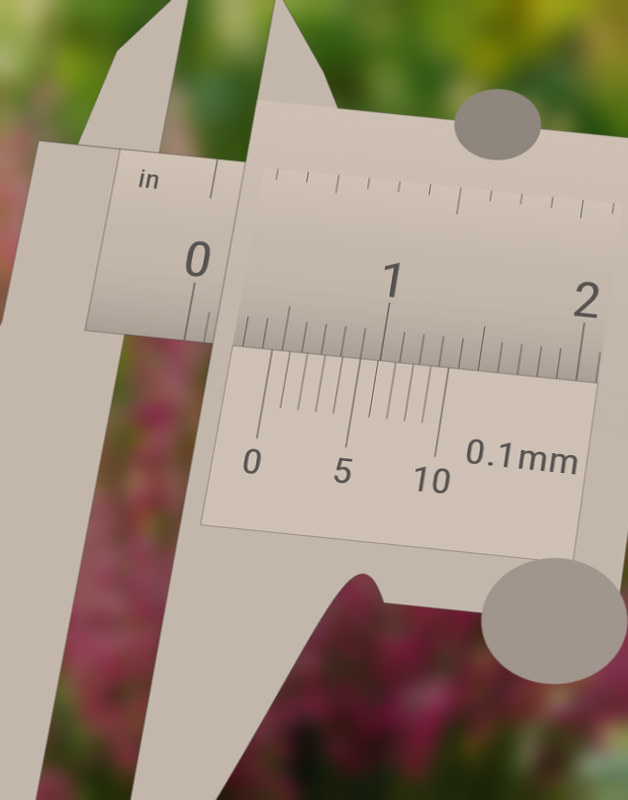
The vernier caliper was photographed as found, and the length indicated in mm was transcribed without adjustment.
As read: 4.5 mm
